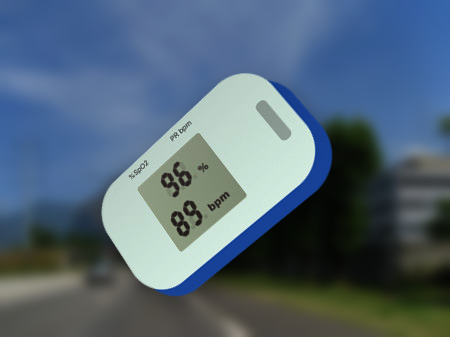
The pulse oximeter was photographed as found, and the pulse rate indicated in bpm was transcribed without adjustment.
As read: 89 bpm
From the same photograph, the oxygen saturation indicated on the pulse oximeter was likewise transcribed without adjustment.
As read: 96 %
